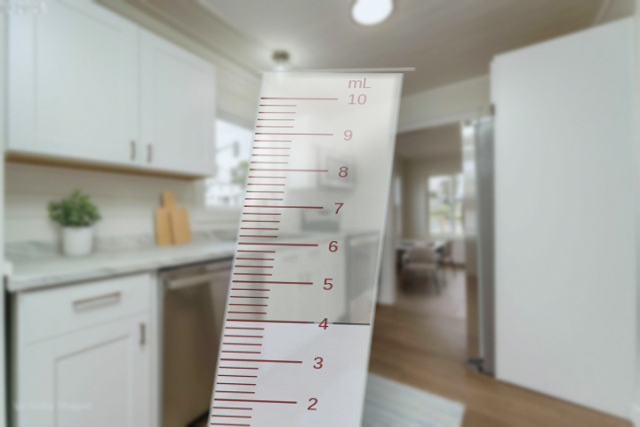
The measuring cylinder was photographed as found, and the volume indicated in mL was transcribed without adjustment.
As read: 4 mL
